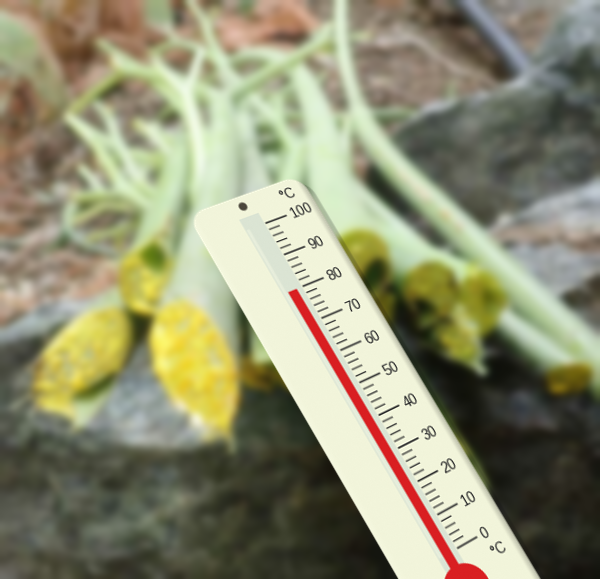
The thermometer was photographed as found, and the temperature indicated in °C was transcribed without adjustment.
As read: 80 °C
